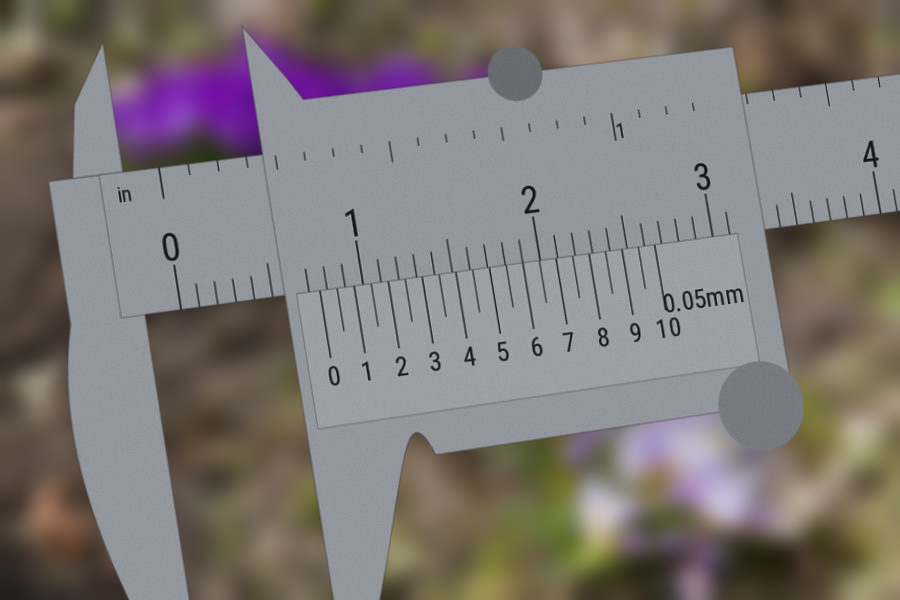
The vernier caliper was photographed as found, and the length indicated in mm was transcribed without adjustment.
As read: 7.6 mm
